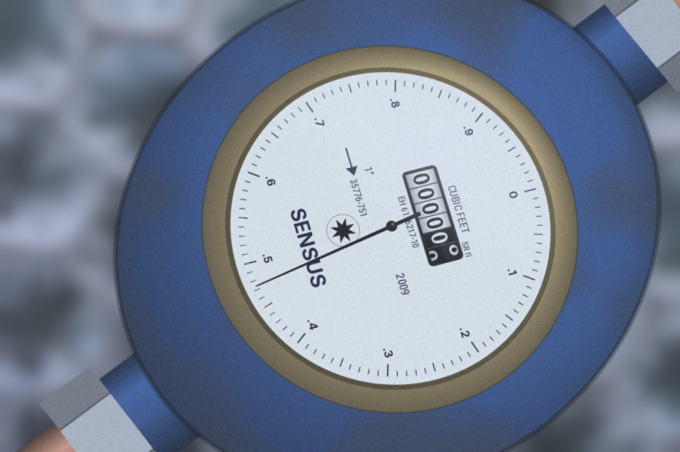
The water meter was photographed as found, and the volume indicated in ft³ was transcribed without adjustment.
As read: 8.47 ft³
